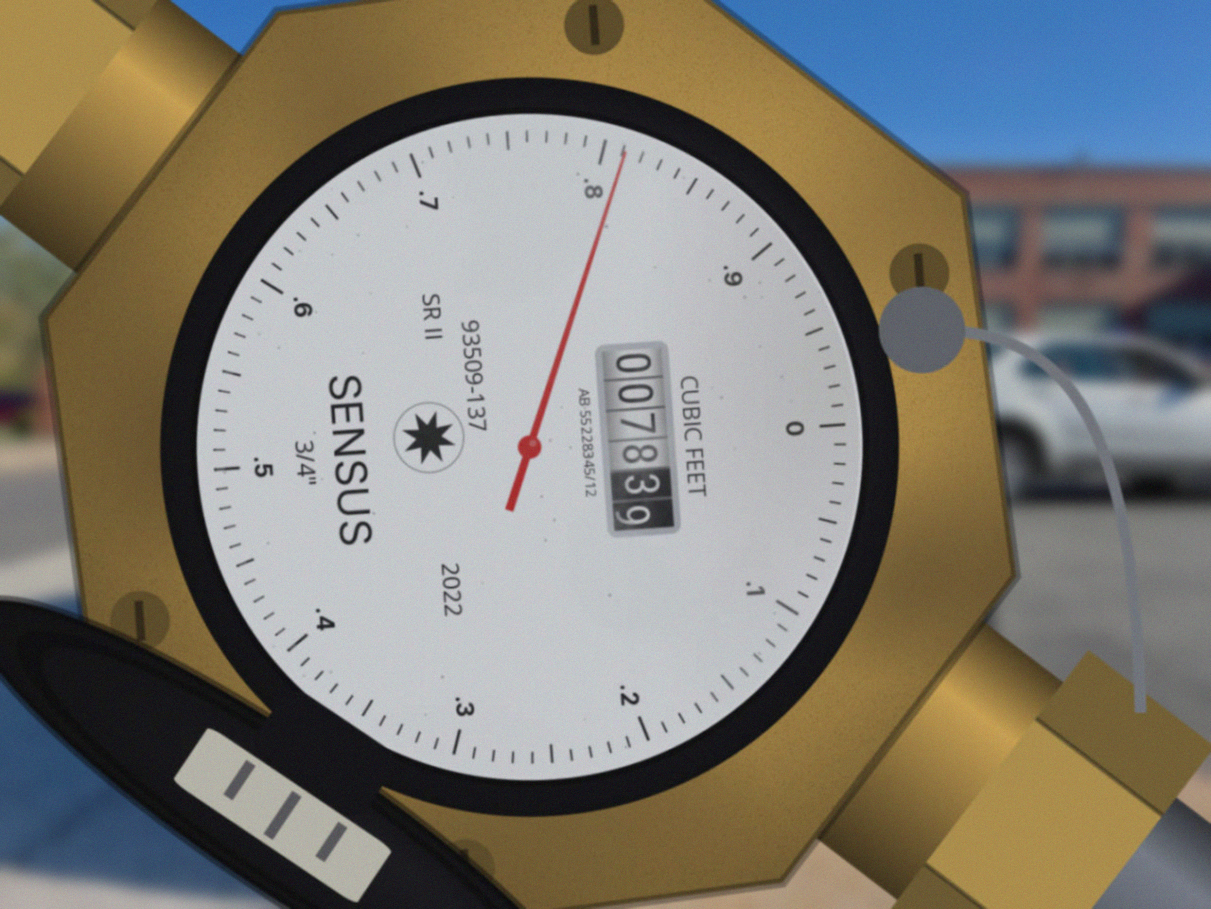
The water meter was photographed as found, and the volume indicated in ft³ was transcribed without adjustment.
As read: 7838.81 ft³
